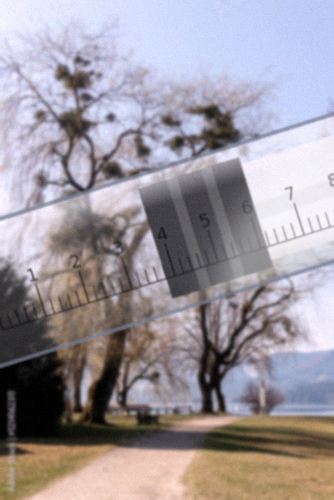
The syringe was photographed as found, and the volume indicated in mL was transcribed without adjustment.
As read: 3.8 mL
